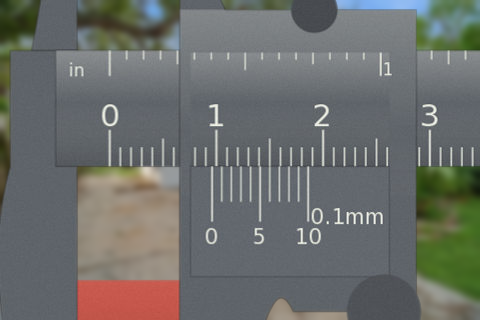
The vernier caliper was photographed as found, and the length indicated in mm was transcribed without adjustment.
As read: 9.6 mm
